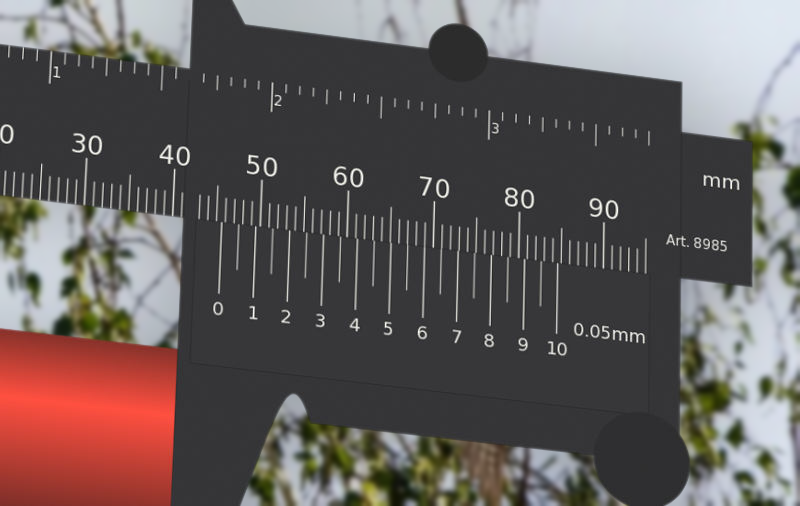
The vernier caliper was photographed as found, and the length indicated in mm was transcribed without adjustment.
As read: 45.6 mm
